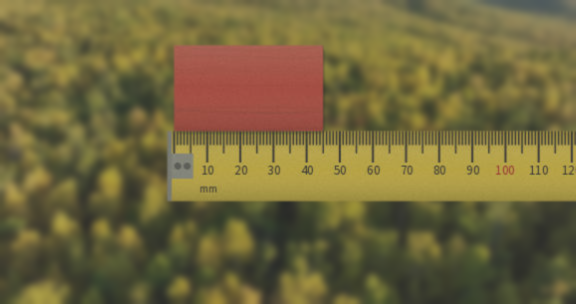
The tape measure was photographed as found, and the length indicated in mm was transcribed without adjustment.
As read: 45 mm
